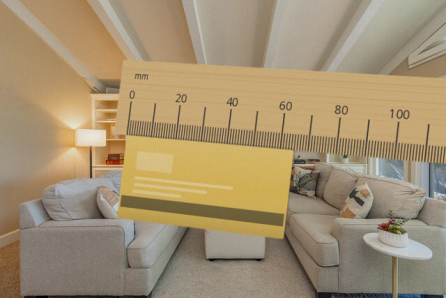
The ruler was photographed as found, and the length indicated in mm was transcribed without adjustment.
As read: 65 mm
